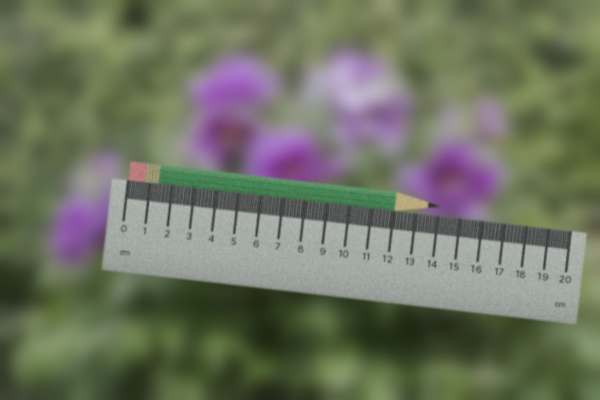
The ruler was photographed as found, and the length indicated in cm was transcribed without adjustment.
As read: 14 cm
